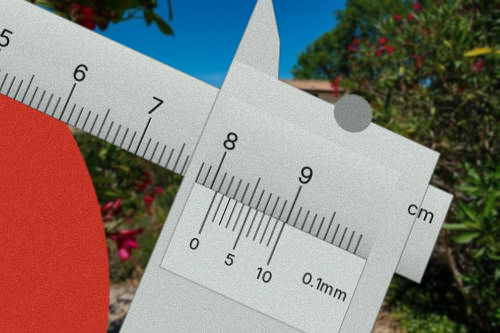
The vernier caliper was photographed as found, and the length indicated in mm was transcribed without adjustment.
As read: 80.8 mm
